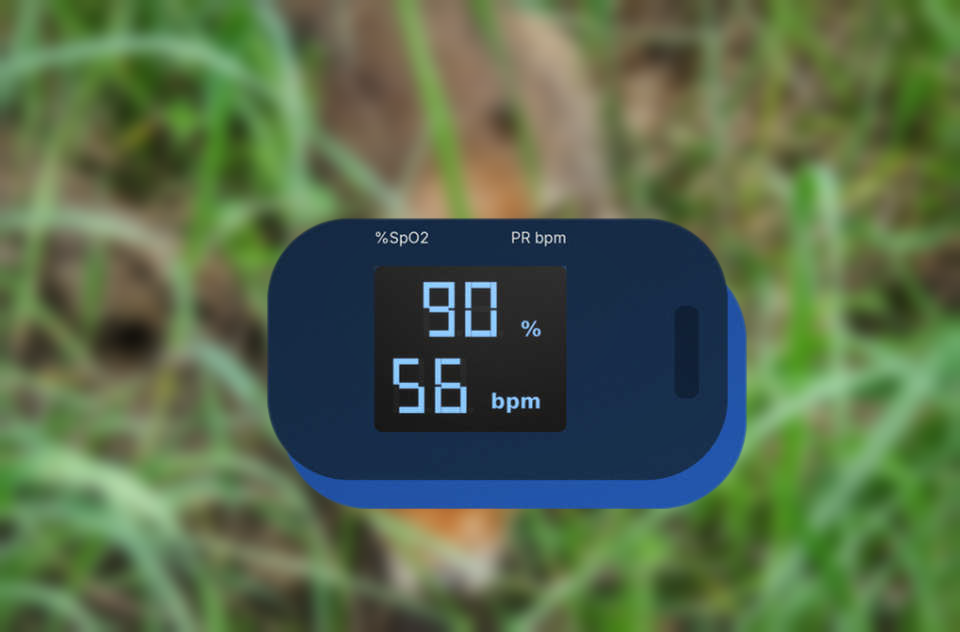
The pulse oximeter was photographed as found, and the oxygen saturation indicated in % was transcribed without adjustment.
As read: 90 %
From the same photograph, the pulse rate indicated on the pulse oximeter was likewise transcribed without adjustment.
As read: 56 bpm
